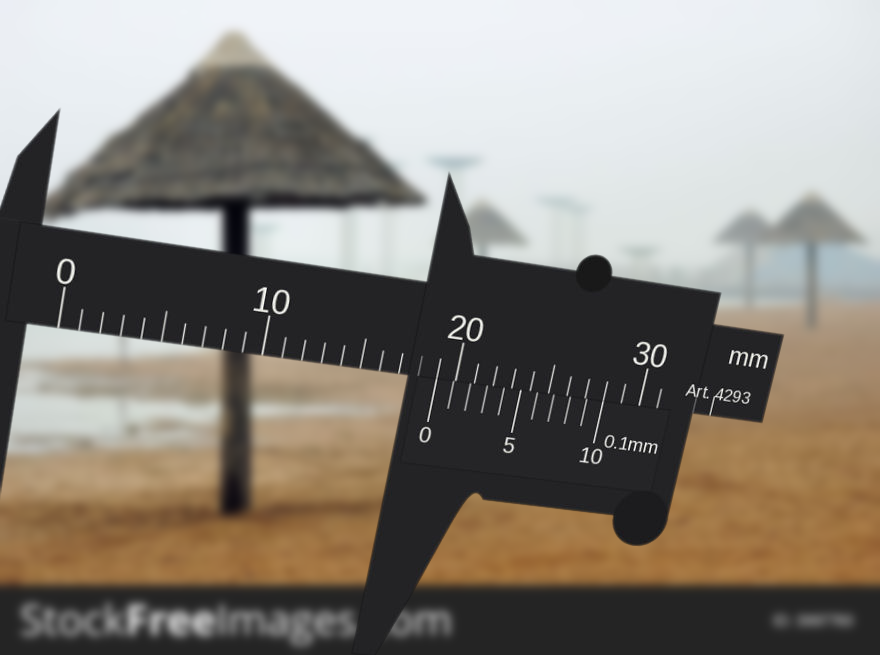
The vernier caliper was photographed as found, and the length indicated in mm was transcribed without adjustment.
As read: 19.0 mm
